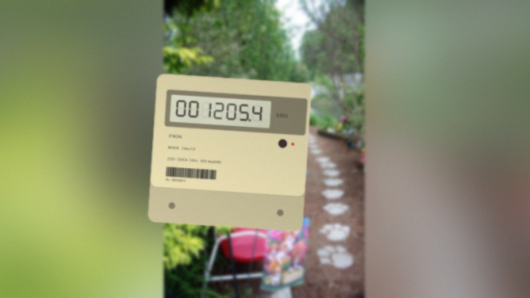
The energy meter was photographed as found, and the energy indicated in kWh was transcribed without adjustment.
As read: 1205.4 kWh
